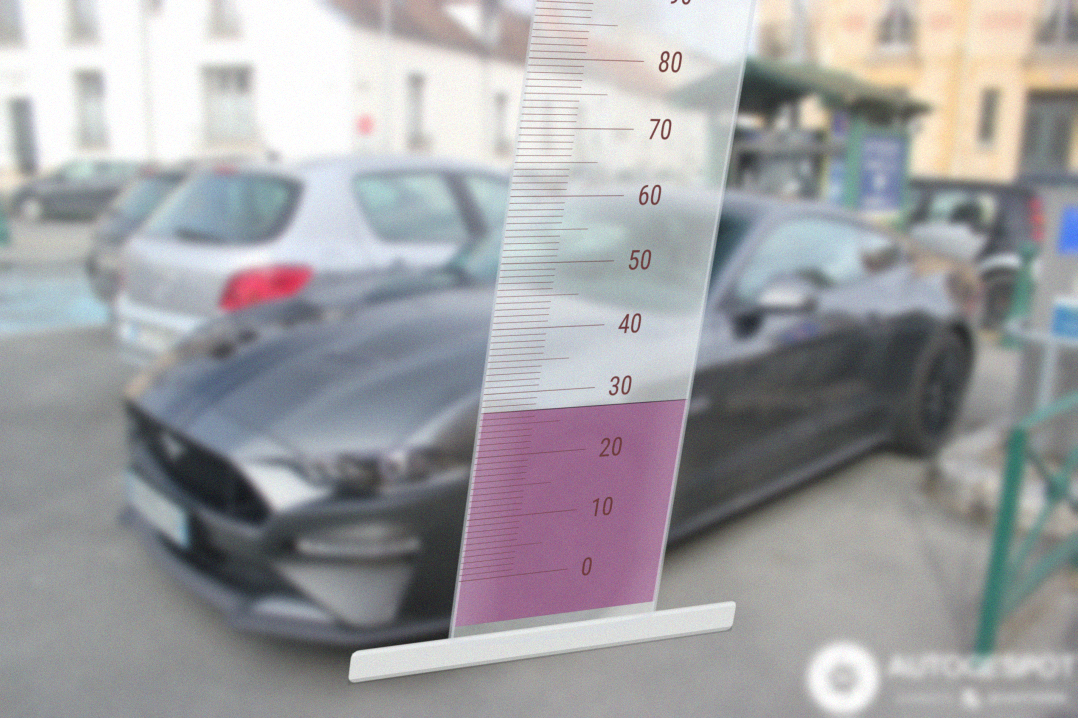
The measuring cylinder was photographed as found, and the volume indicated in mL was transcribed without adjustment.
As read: 27 mL
